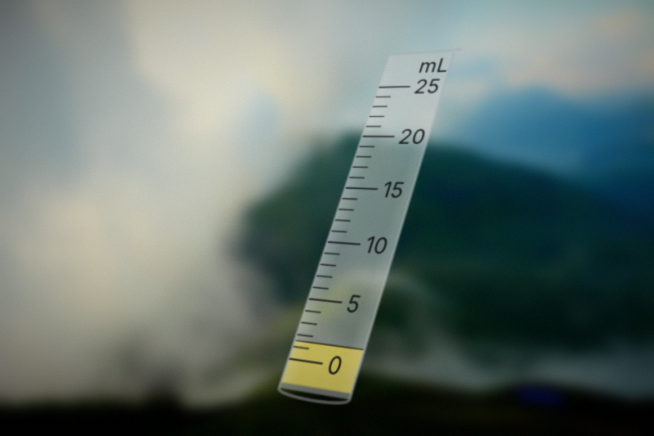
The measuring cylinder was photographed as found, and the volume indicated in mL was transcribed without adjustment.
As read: 1.5 mL
